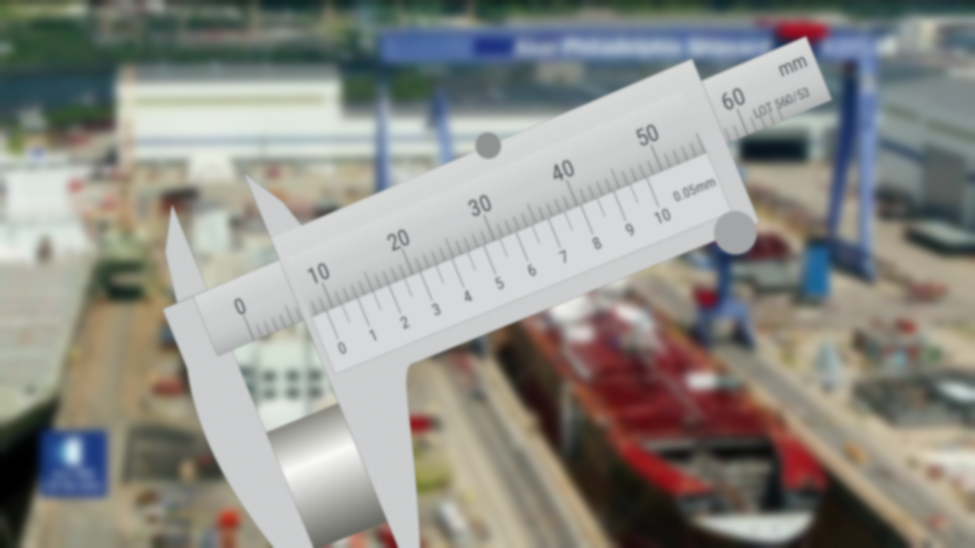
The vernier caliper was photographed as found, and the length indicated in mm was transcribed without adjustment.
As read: 9.2 mm
